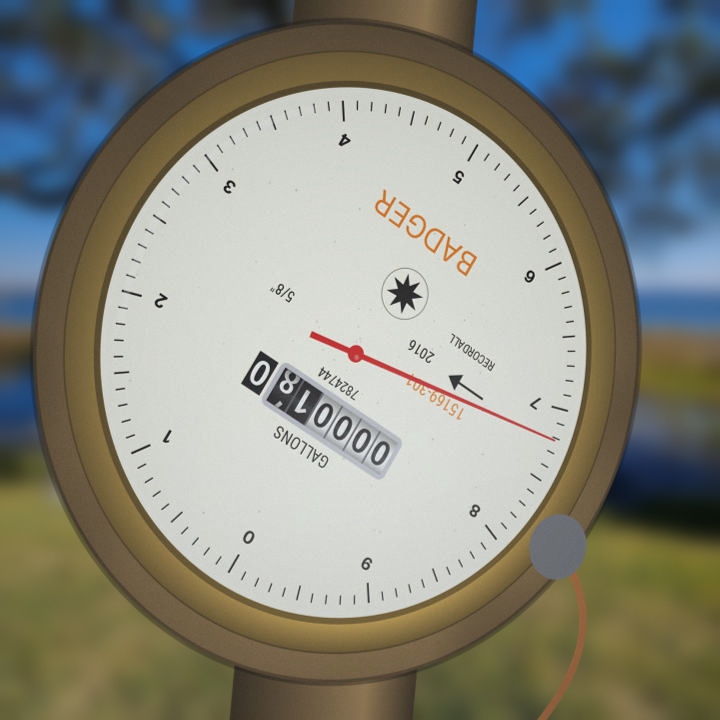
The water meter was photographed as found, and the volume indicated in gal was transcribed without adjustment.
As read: 177.2 gal
